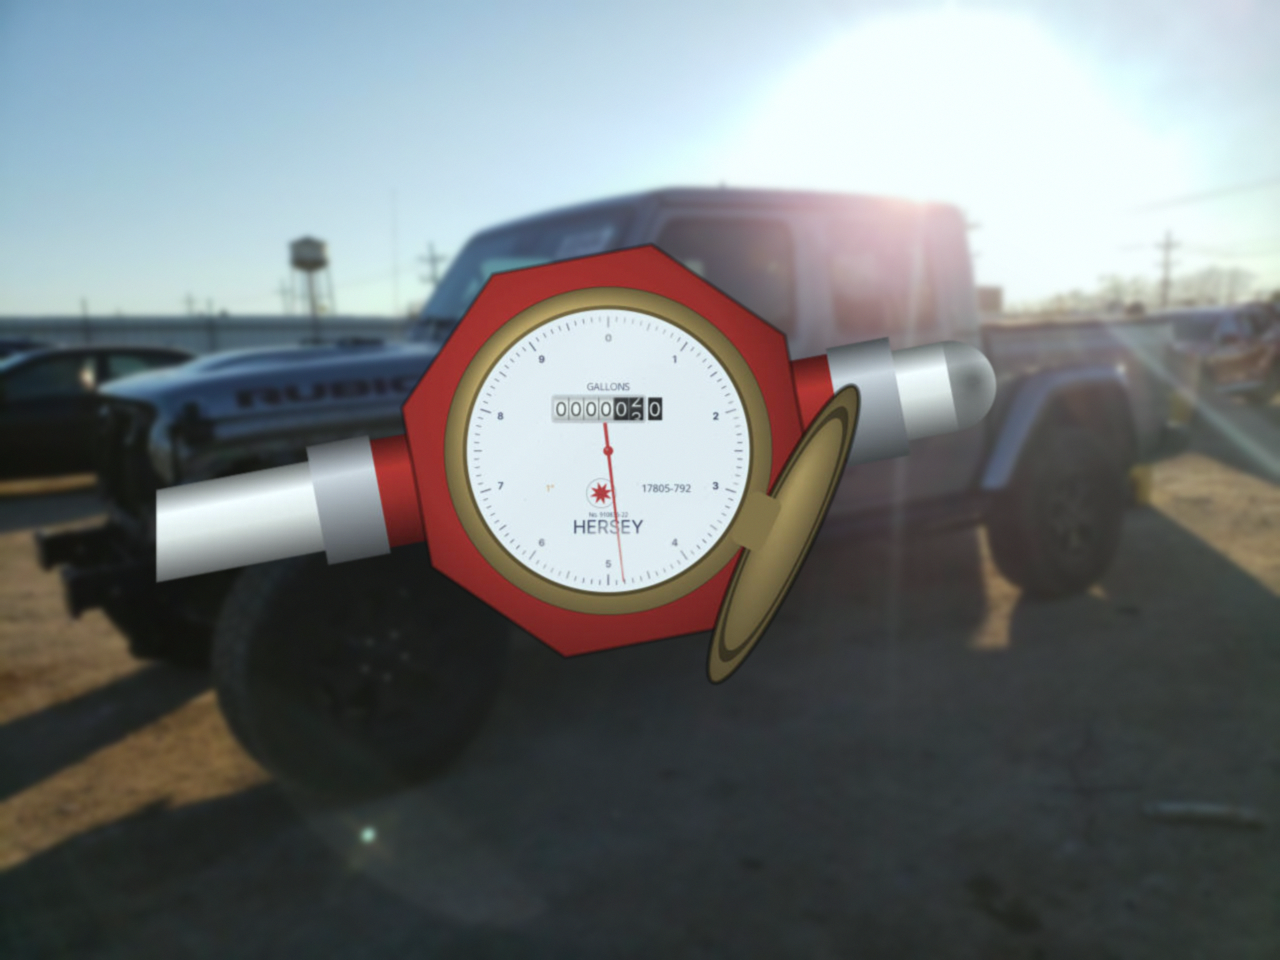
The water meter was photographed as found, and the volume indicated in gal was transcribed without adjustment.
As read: 24.8 gal
